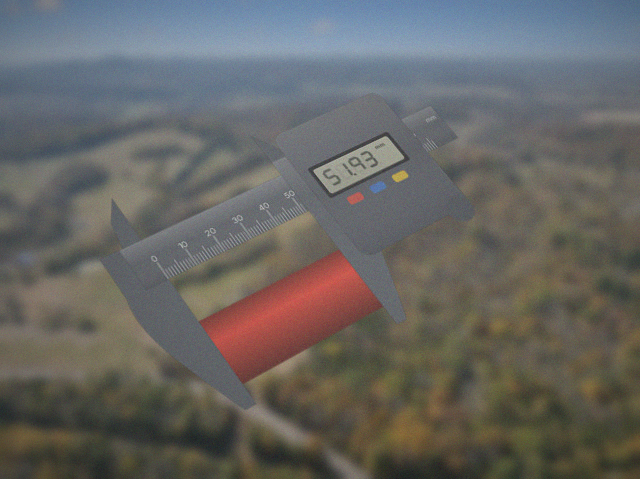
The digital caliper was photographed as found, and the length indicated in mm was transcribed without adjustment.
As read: 51.93 mm
